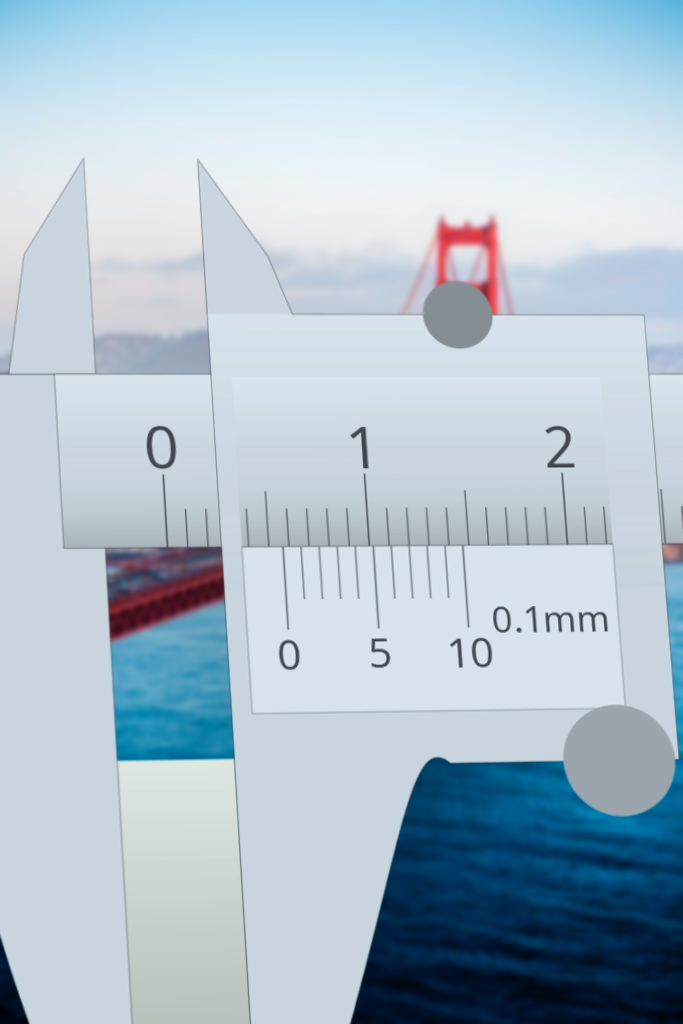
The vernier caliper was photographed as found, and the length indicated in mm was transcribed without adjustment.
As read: 5.7 mm
